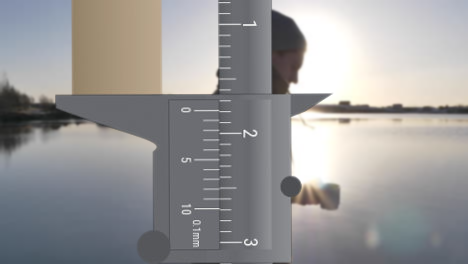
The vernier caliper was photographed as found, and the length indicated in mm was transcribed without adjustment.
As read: 17.9 mm
